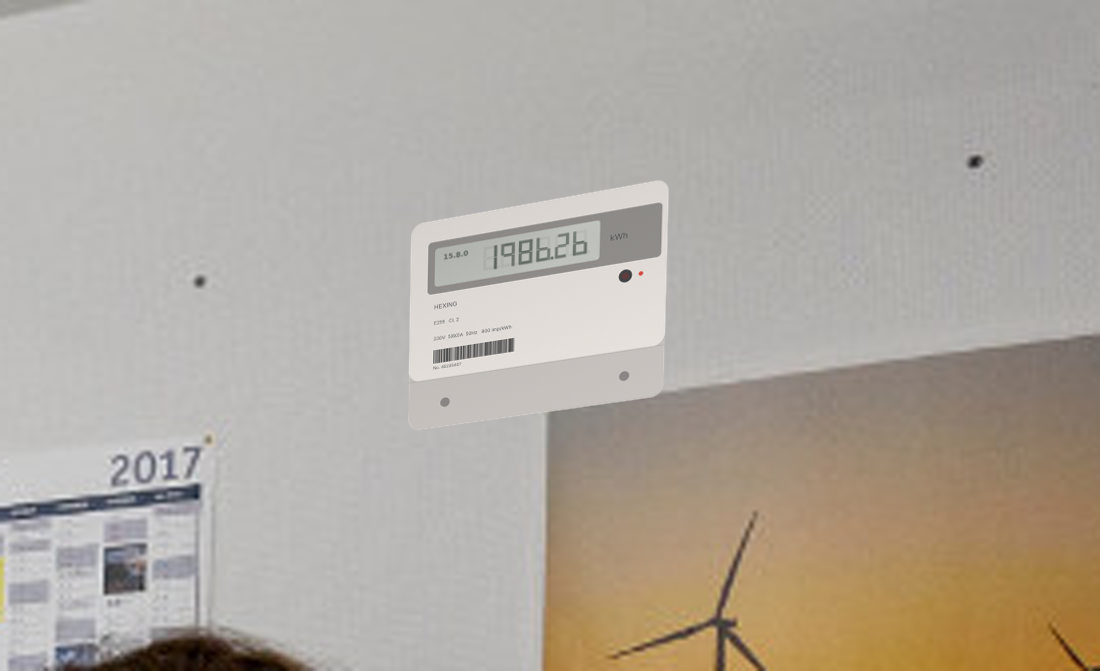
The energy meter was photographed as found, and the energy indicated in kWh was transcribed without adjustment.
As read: 1986.26 kWh
